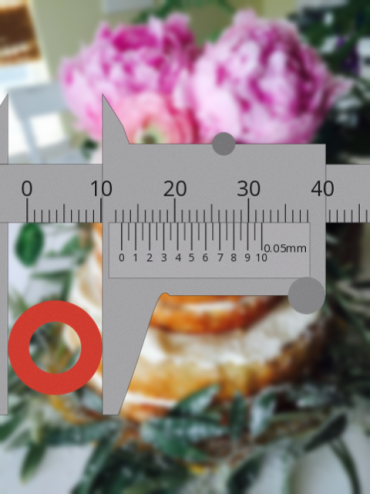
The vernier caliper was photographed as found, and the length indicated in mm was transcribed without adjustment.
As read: 12.8 mm
